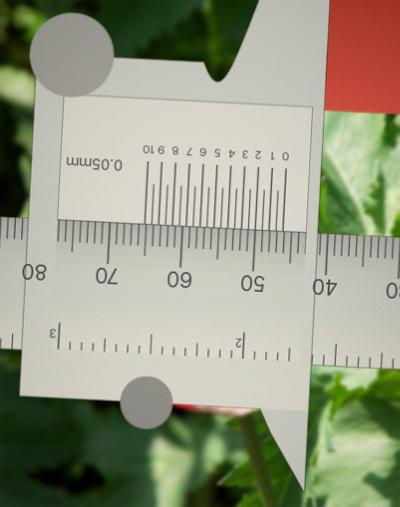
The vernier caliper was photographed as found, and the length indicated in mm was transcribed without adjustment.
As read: 46.2 mm
